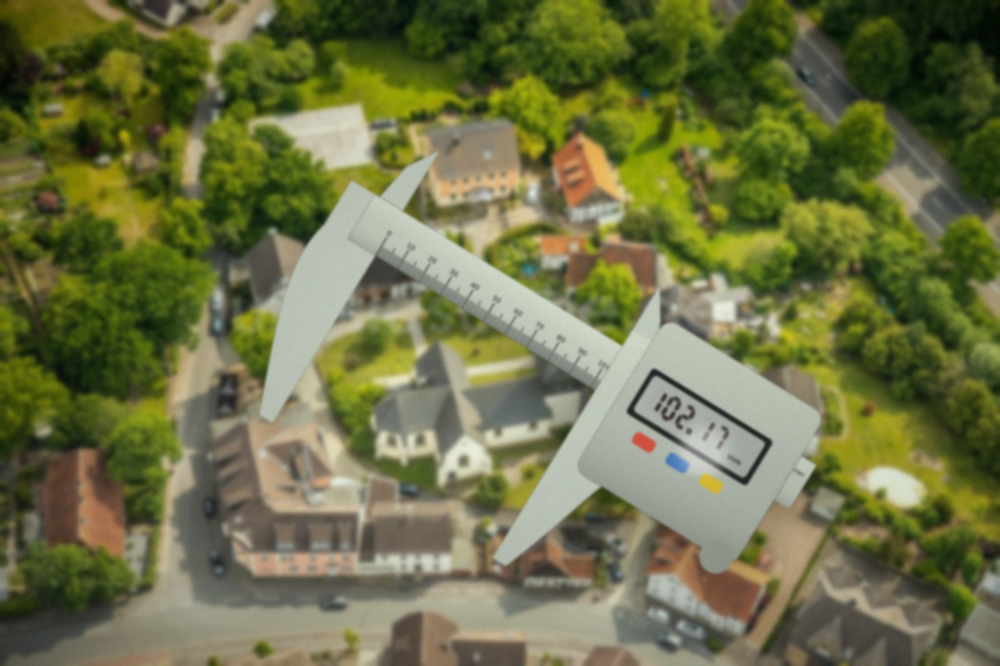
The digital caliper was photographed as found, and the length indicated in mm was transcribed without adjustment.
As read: 102.17 mm
